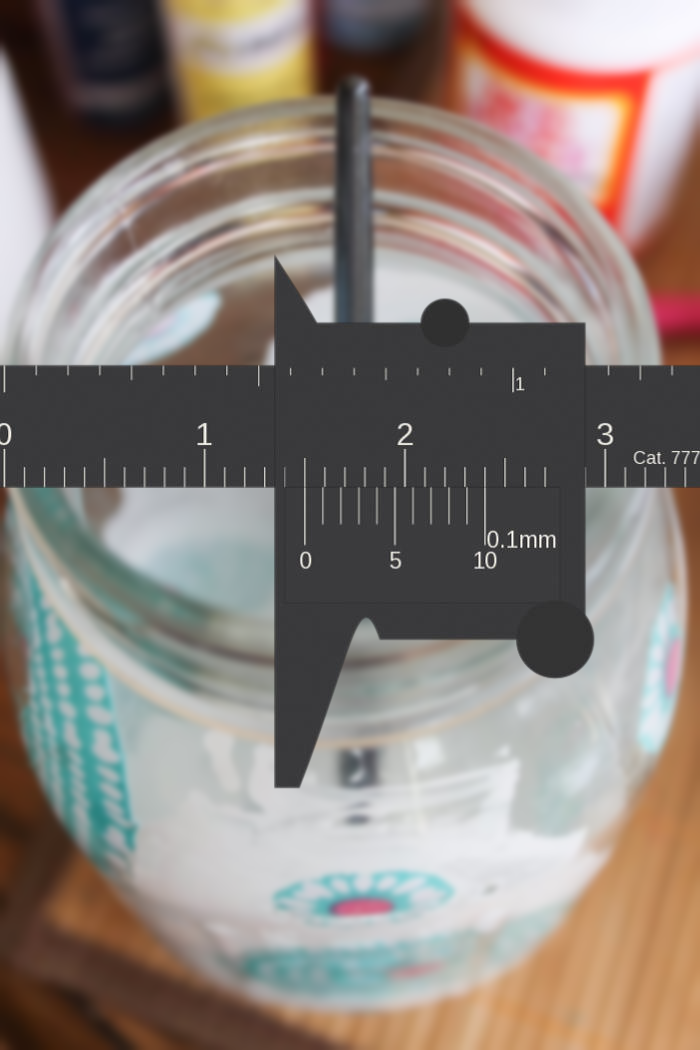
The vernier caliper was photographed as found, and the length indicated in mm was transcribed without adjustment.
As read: 15.0 mm
